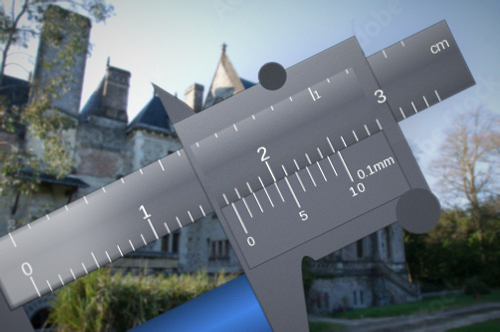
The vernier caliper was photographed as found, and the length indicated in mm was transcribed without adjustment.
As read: 16.3 mm
